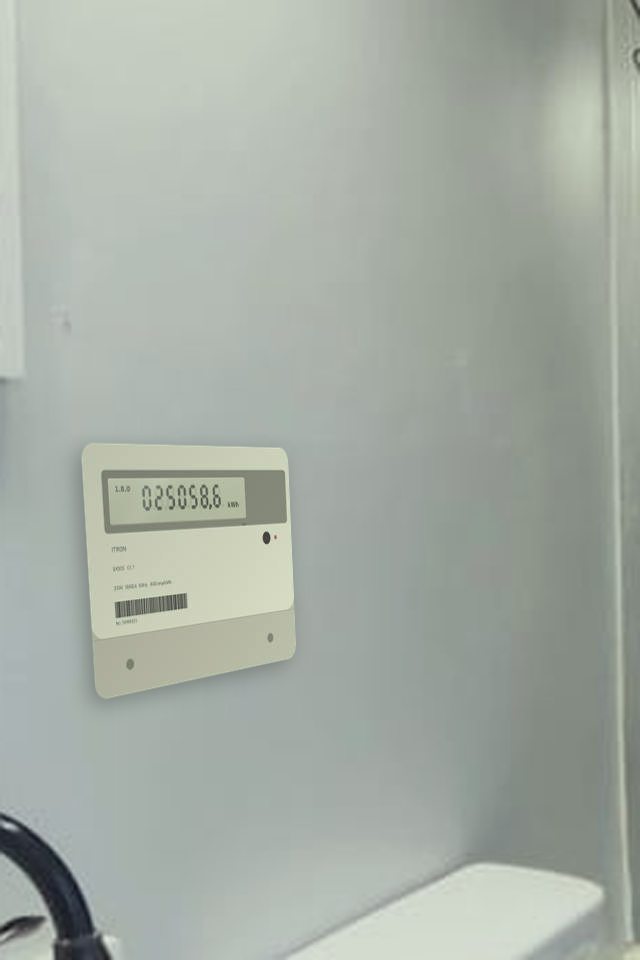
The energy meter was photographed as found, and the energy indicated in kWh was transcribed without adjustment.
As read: 25058.6 kWh
